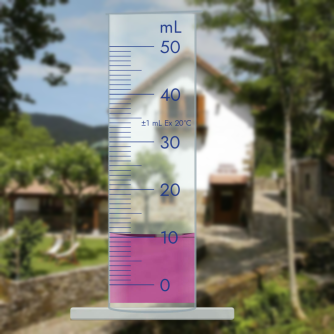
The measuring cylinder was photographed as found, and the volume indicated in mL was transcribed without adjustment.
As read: 10 mL
